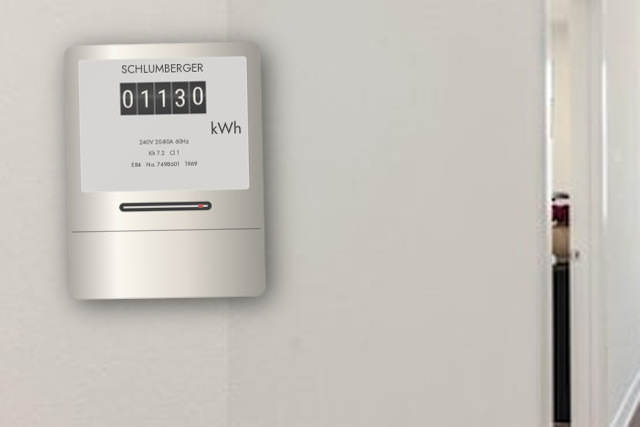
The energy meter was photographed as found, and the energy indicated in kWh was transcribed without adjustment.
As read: 1130 kWh
